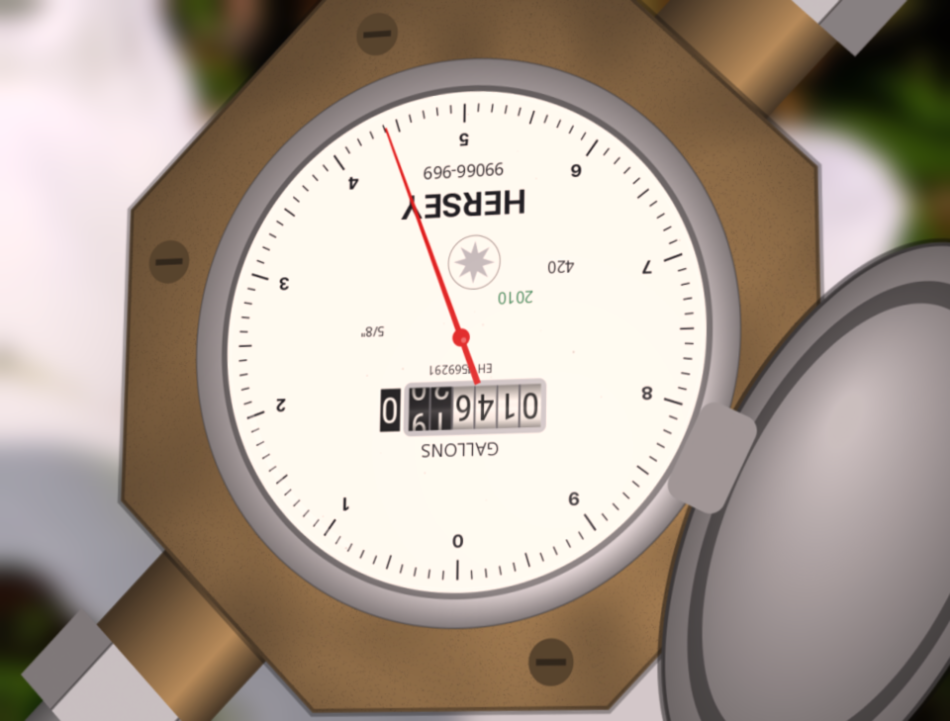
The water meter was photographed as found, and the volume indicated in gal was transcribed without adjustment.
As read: 146194.4 gal
